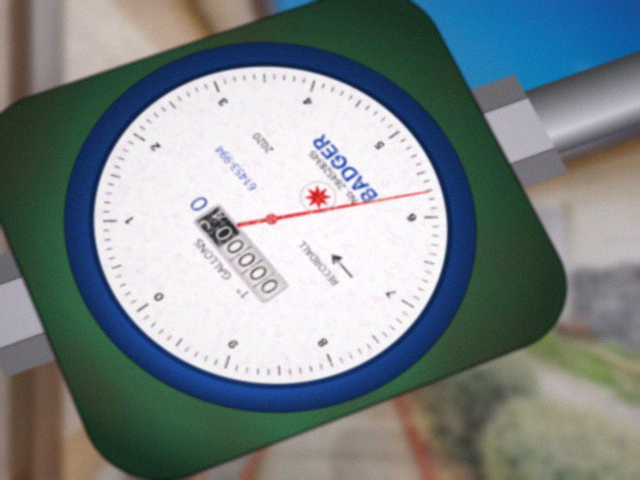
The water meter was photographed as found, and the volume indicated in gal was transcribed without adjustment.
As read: 35.7 gal
